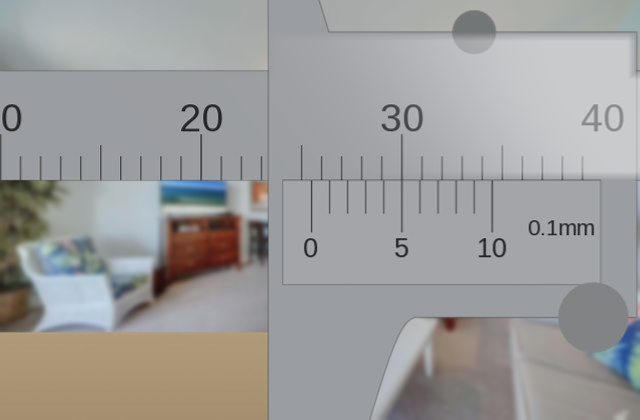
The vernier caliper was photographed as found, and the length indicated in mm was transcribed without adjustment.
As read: 25.5 mm
